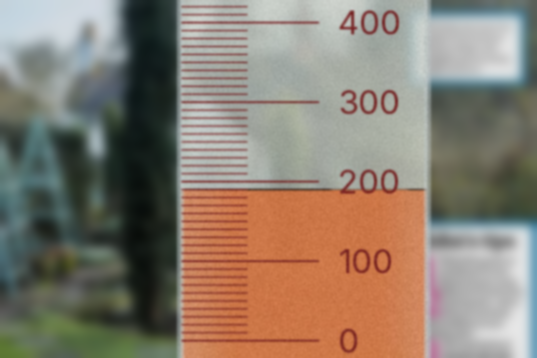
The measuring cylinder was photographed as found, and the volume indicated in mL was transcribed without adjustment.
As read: 190 mL
